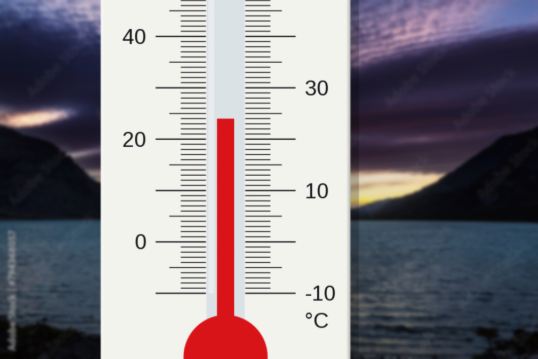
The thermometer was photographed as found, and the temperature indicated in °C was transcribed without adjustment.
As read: 24 °C
